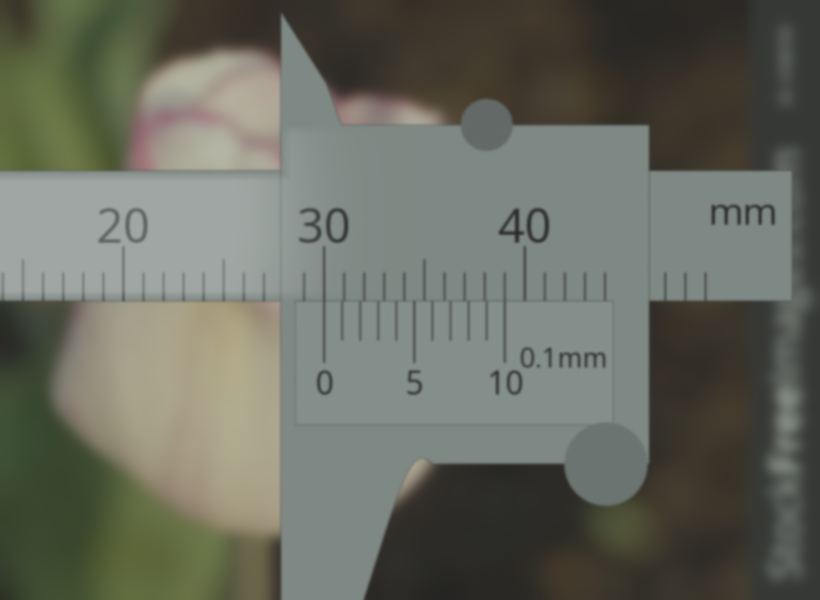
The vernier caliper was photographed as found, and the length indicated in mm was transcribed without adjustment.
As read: 30.0 mm
